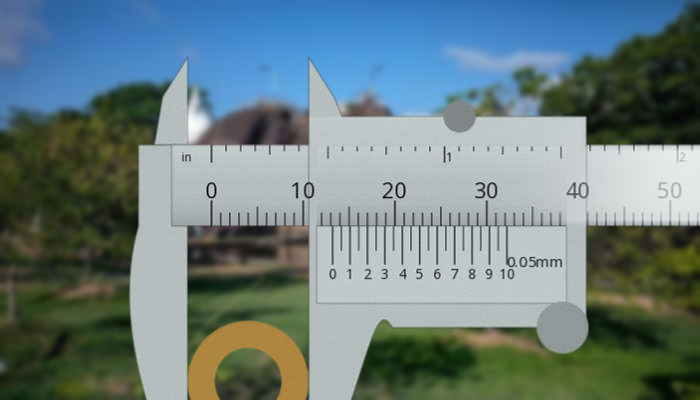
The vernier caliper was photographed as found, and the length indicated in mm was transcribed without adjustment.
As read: 13.2 mm
